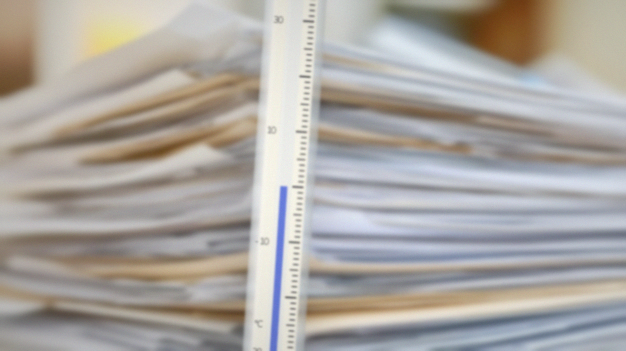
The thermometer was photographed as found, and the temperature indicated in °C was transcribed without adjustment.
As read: 0 °C
